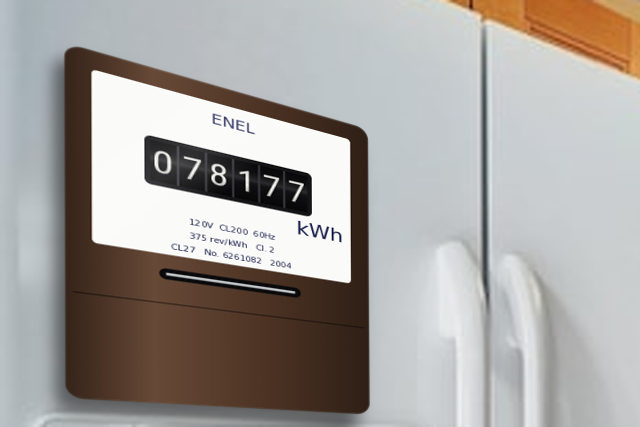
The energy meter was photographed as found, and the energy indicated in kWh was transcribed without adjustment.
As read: 78177 kWh
